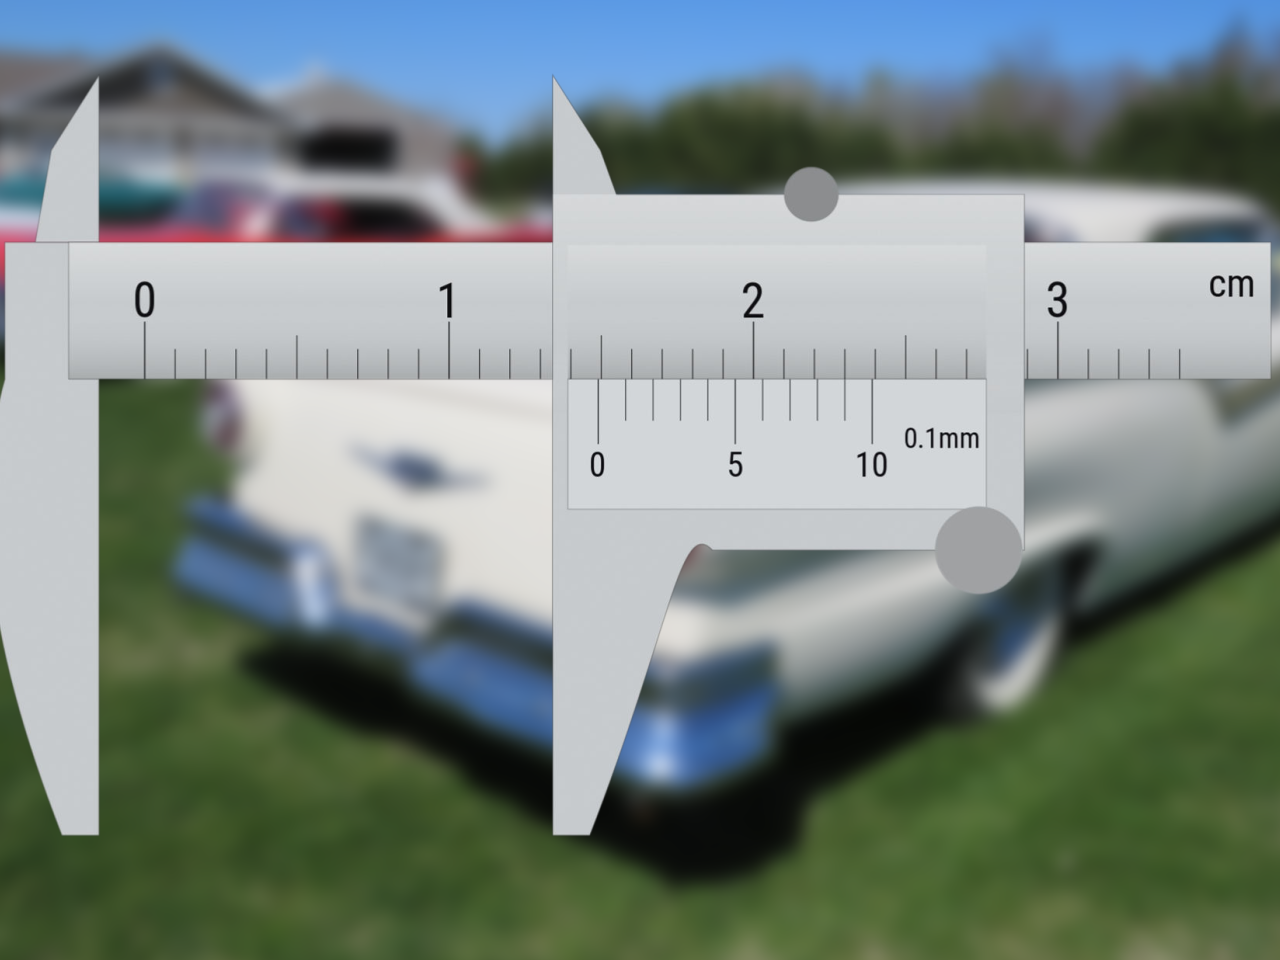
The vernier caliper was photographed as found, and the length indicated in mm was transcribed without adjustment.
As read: 14.9 mm
